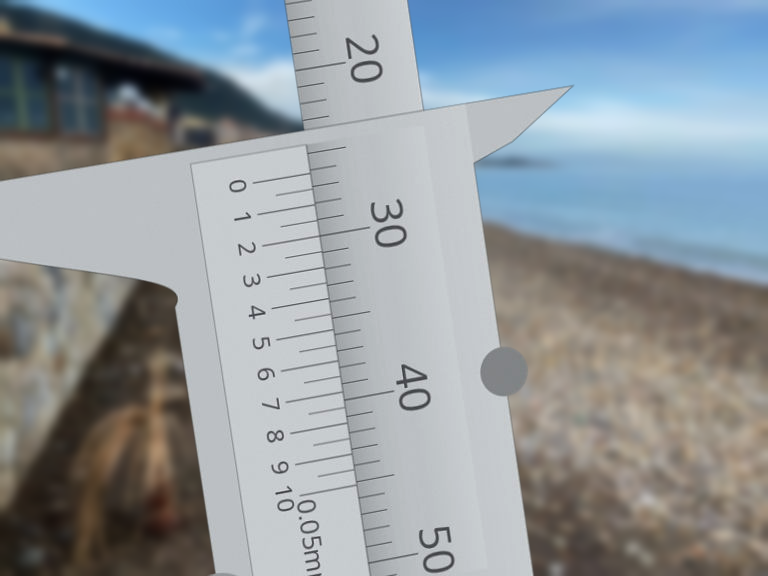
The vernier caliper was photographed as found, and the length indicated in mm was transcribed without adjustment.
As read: 26.2 mm
